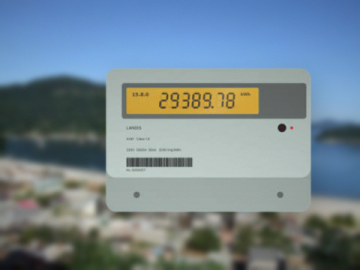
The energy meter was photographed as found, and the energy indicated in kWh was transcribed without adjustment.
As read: 29389.78 kWh
